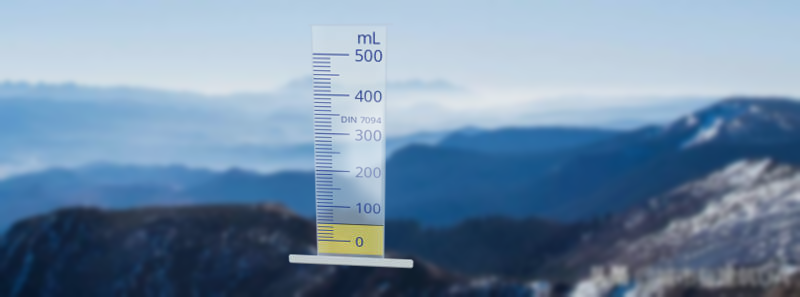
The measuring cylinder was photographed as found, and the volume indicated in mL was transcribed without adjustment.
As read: 50 mL
